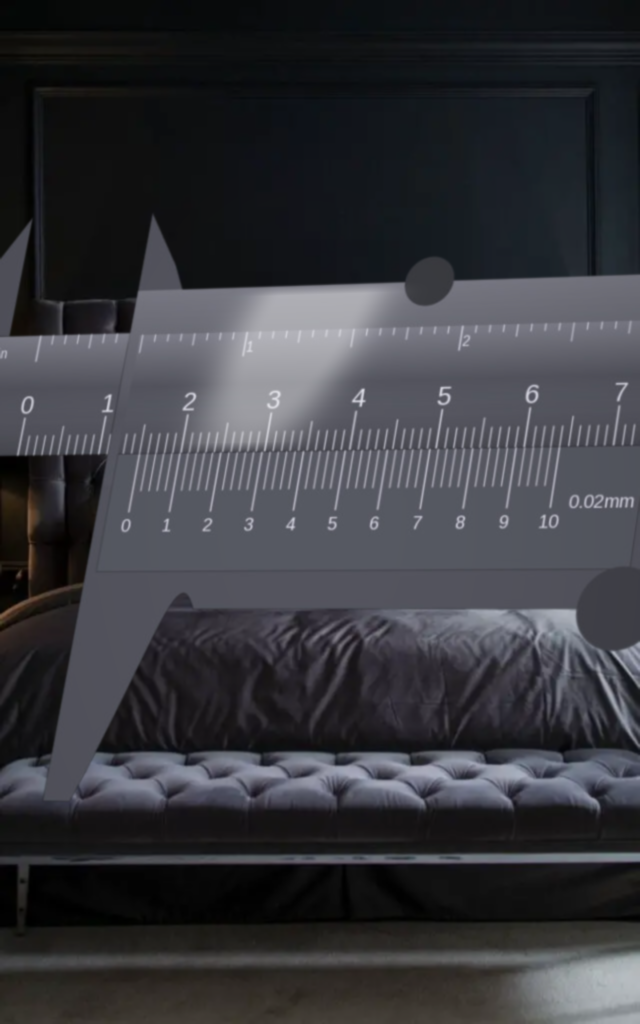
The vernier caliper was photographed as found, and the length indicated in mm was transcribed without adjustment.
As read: 15.0 mm
